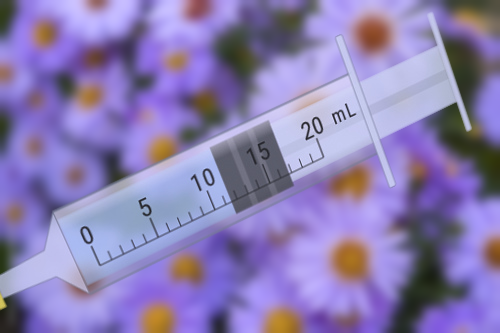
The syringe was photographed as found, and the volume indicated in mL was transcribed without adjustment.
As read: 11.5 mL
